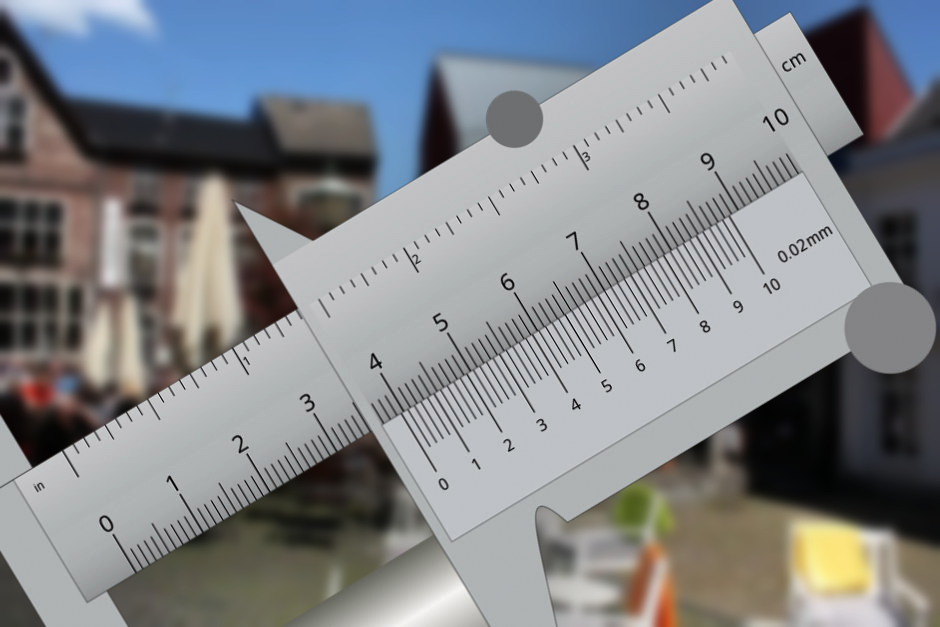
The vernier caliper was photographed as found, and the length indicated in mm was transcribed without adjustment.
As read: 39.6 mm
